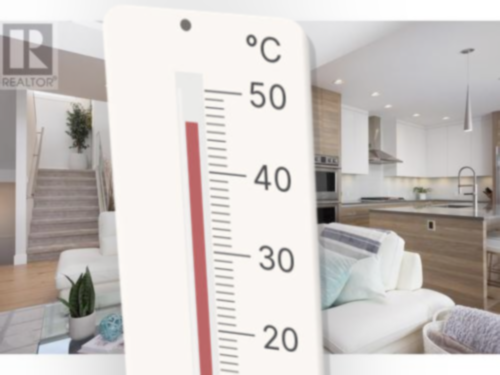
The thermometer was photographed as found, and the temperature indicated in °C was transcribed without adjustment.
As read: 46 °C
